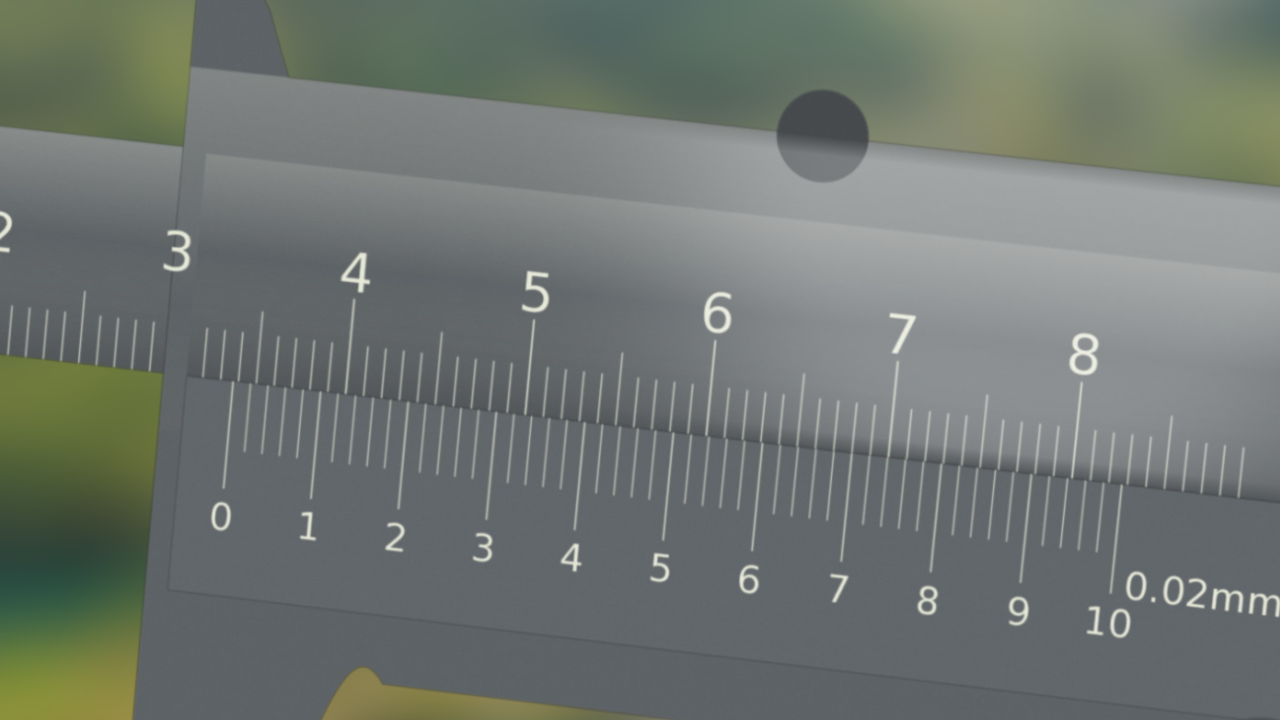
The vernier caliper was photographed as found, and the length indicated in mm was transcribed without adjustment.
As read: 33.7 mm
